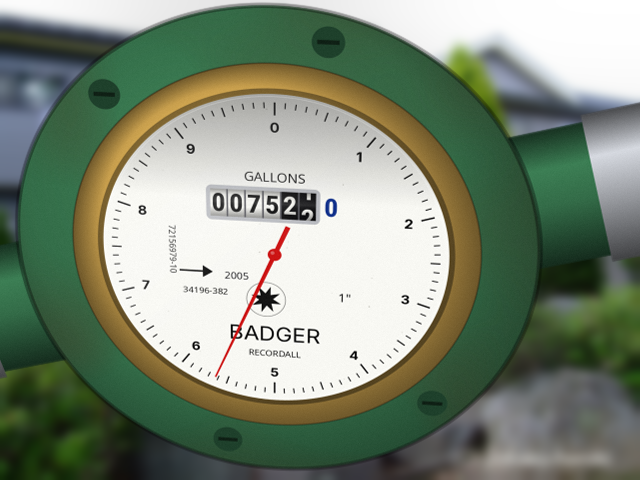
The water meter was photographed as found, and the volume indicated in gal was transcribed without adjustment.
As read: 75215.6 gal
